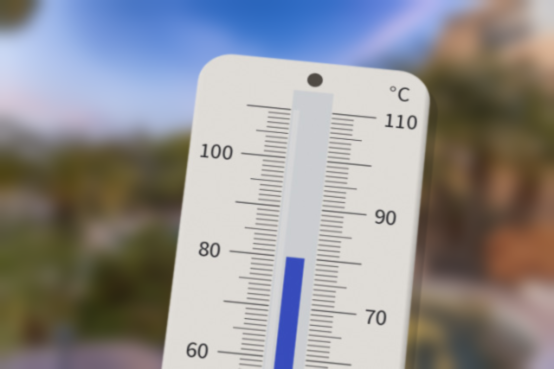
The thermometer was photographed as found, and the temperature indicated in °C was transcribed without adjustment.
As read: 80 °C
